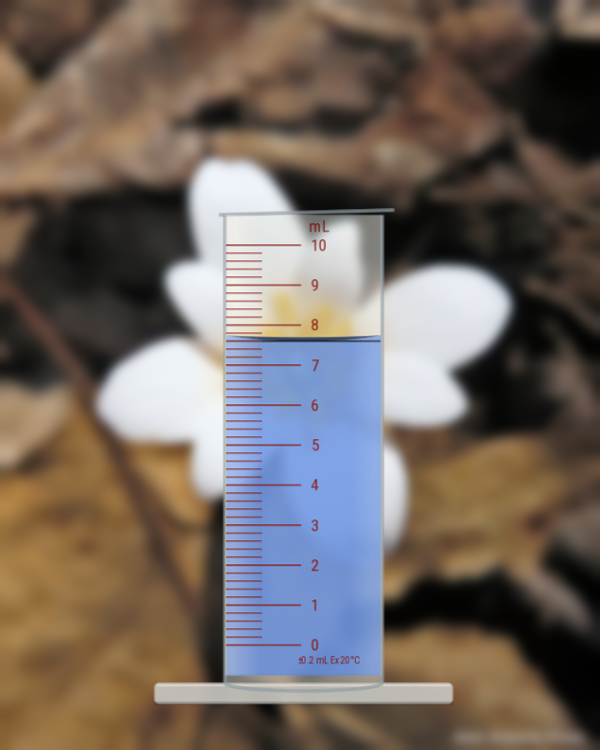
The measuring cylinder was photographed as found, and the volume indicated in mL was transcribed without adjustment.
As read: 7.6 mL
